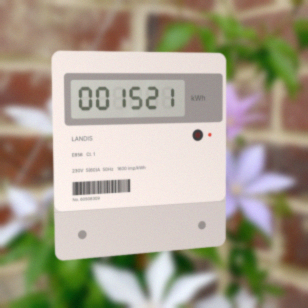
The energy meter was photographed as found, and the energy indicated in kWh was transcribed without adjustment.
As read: 1521 kWh
